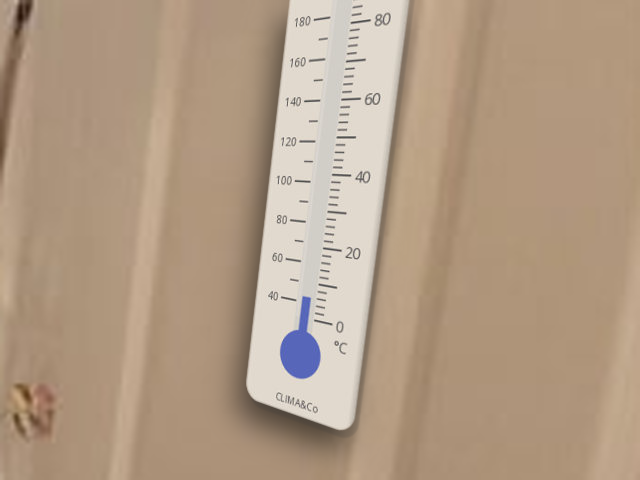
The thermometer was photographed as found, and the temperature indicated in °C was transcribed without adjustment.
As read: 6 °C
